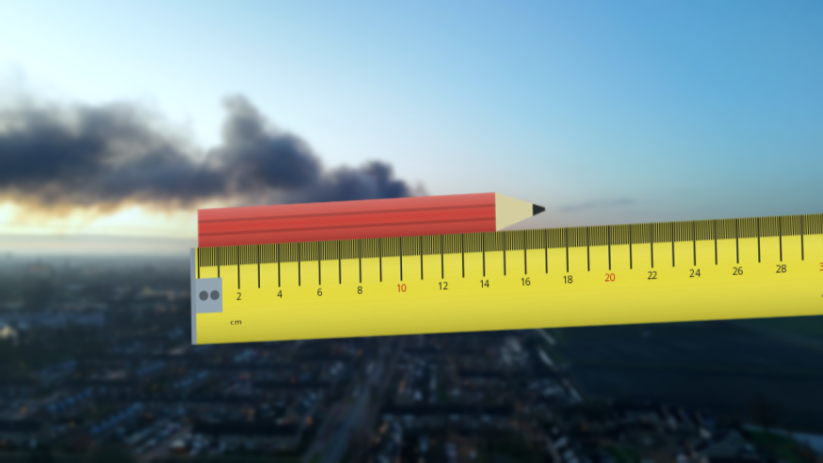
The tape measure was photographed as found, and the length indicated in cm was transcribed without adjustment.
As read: 17 cm
